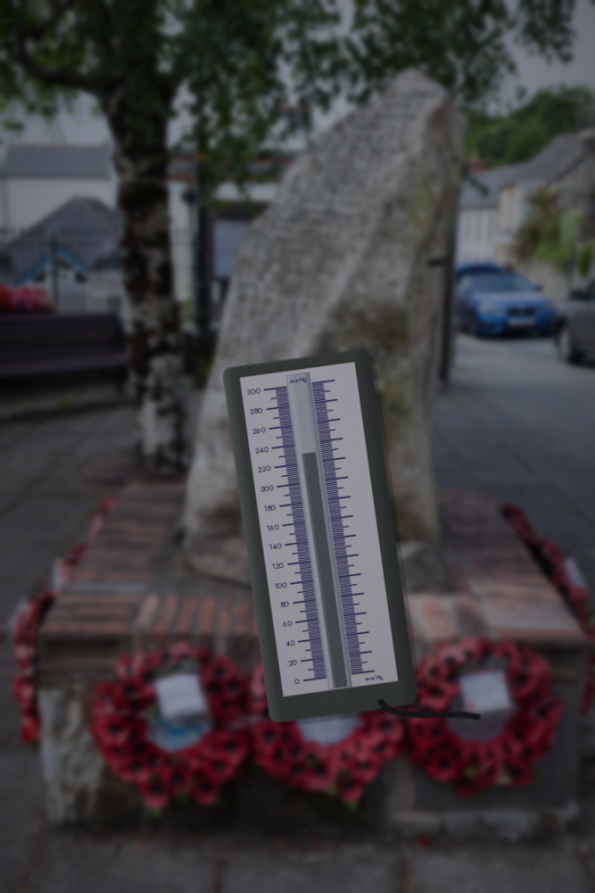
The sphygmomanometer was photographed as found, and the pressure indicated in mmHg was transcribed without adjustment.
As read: 230 mmHg
